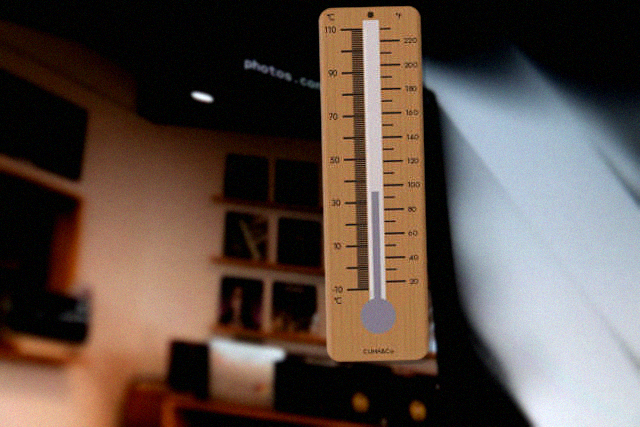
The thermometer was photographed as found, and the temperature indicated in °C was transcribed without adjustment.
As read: 35 °C
